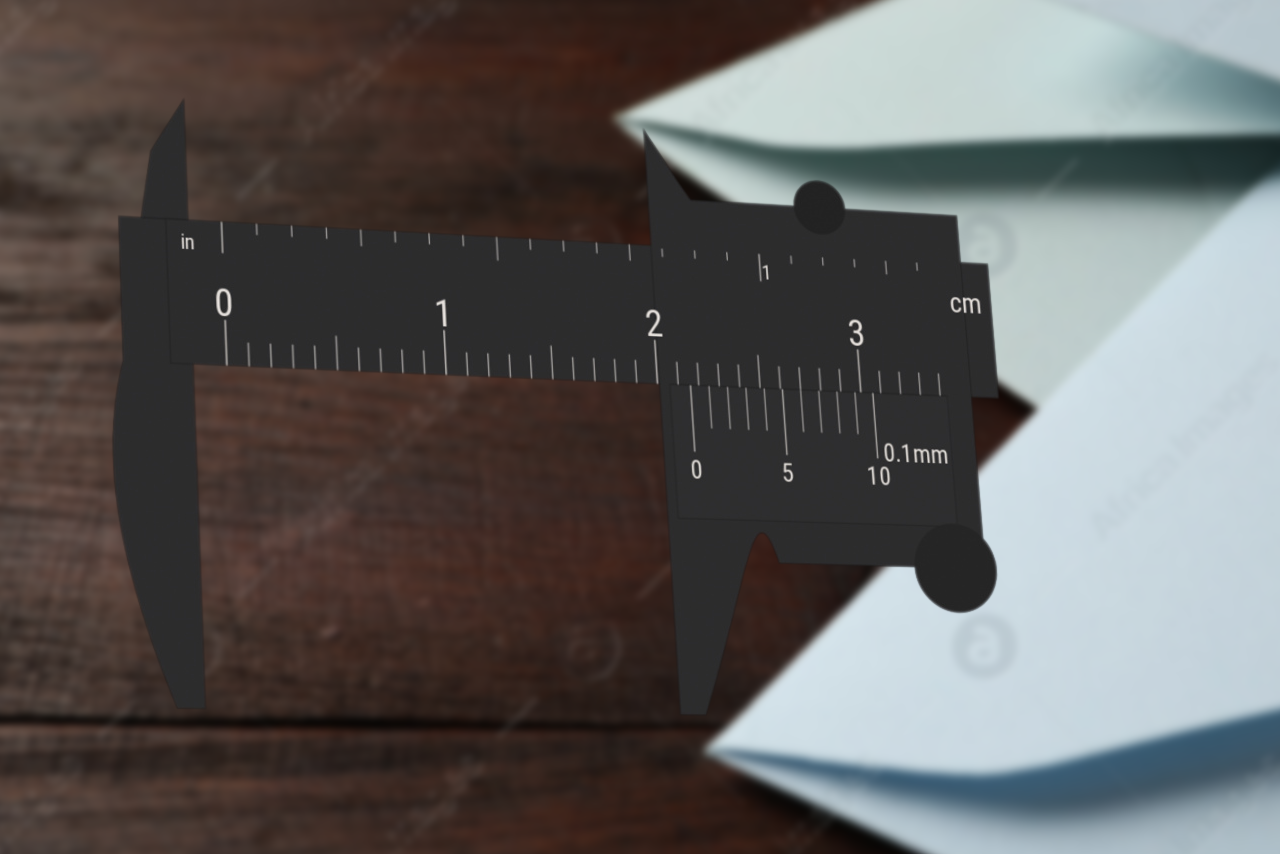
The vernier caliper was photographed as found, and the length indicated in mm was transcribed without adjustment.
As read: 21.6 mm
